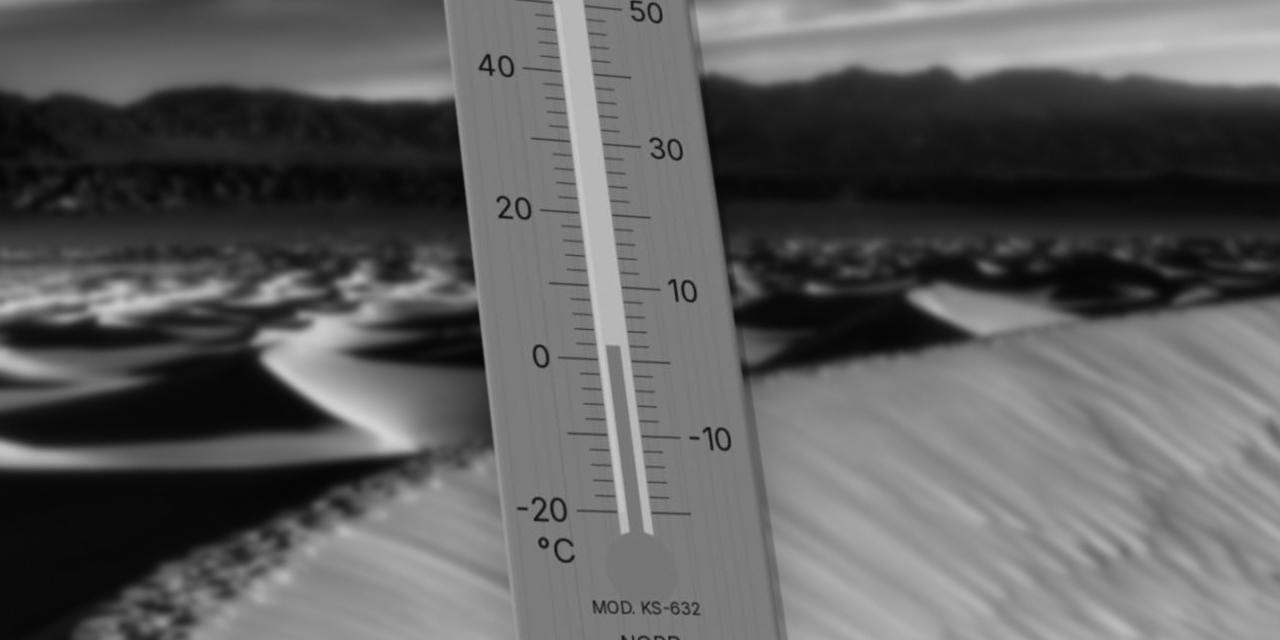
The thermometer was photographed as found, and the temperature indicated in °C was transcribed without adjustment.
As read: 2 °C
